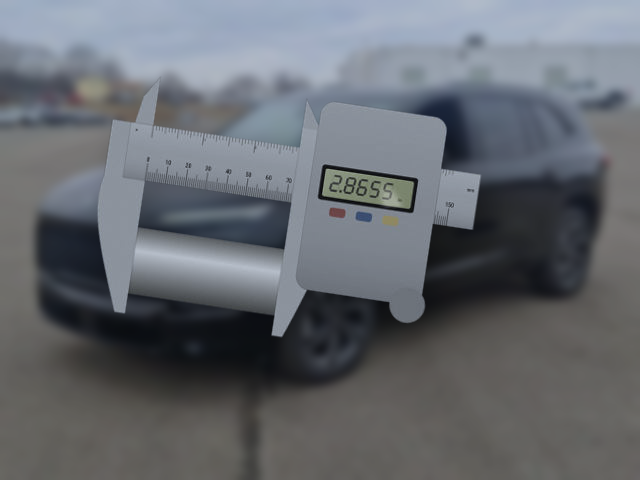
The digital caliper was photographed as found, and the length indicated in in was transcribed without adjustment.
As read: 2.8655 in
